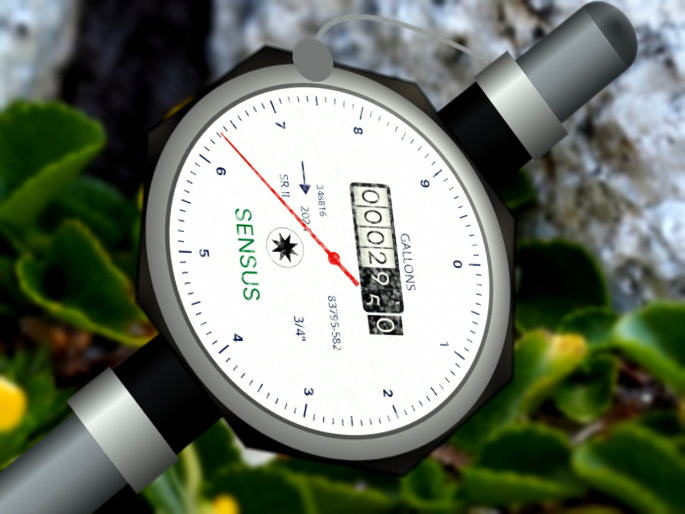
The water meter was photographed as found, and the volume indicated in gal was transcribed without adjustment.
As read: 2946.3 gal
